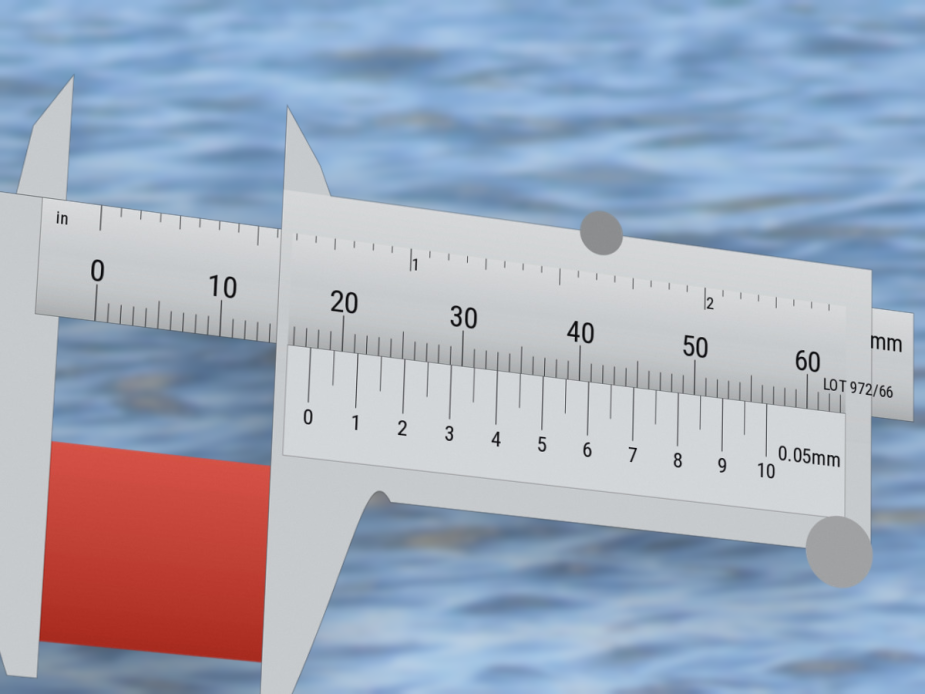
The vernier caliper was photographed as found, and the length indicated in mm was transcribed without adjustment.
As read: 17.4 mm
